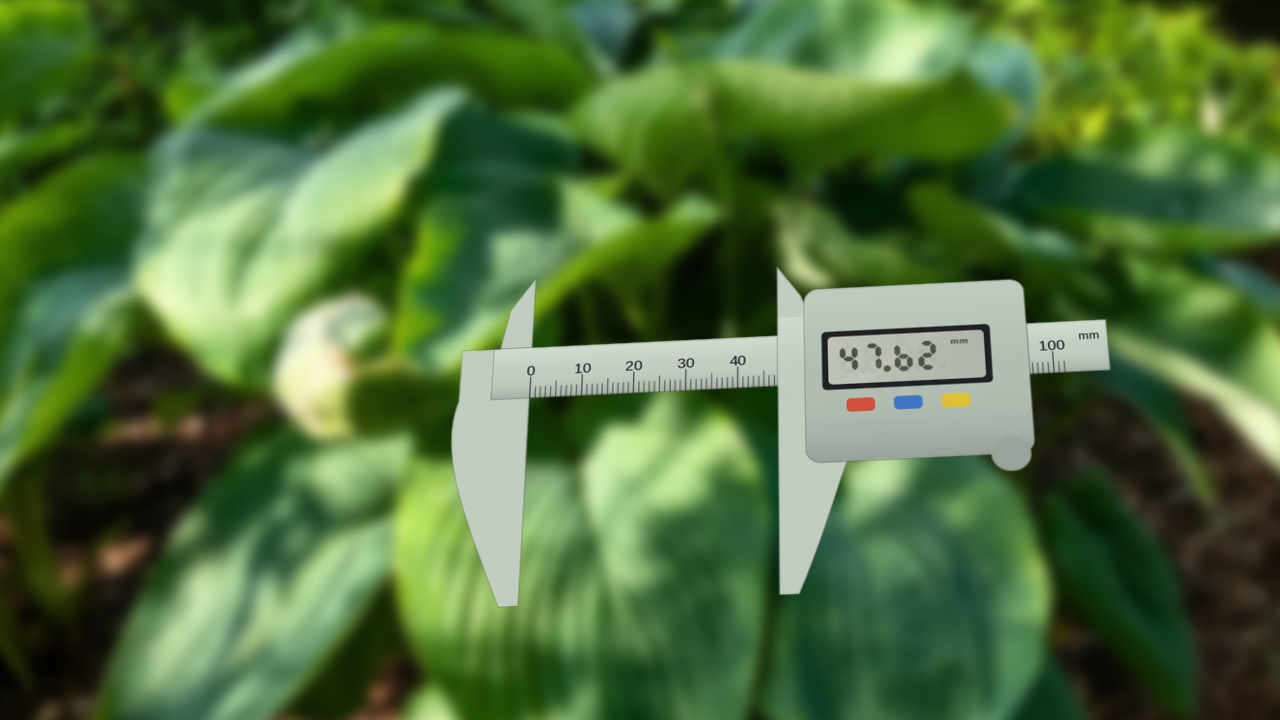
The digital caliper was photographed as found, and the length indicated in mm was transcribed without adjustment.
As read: 47.62 mm
